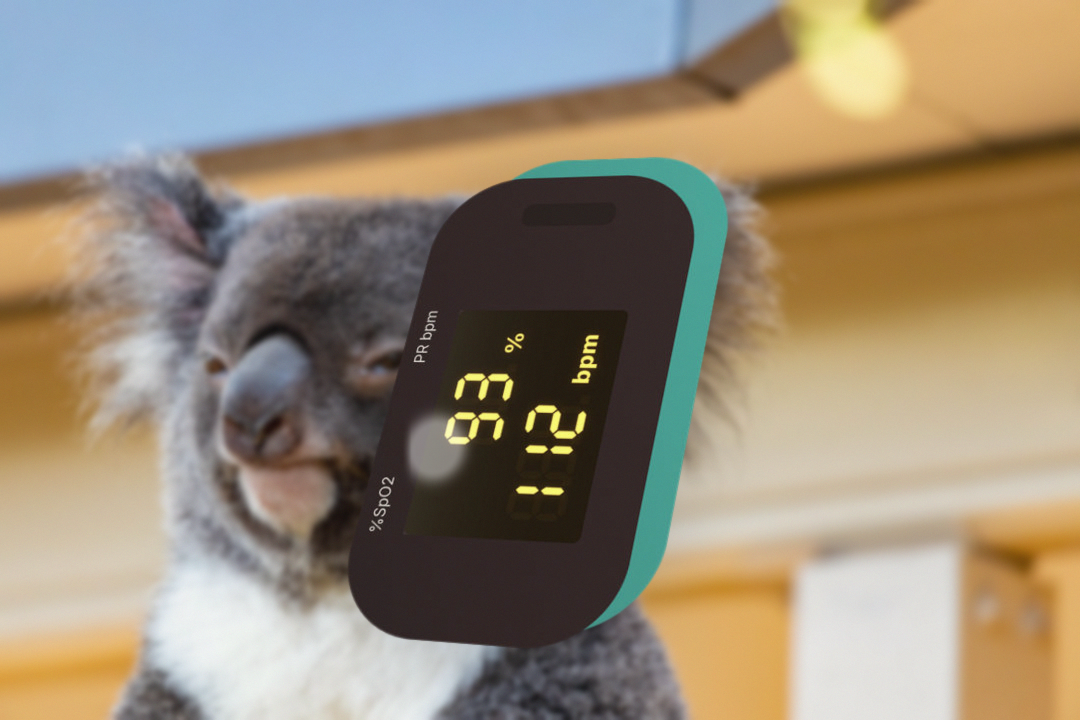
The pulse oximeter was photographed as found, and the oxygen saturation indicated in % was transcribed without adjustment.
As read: 93 %
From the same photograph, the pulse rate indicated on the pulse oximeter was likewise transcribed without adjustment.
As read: 112 bpm
